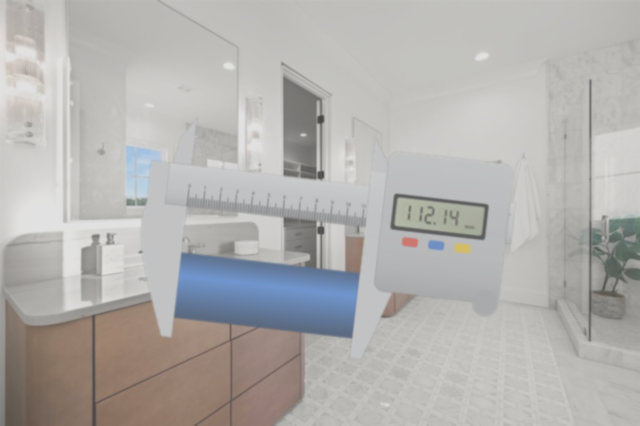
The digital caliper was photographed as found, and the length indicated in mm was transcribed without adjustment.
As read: 112.14 mm
